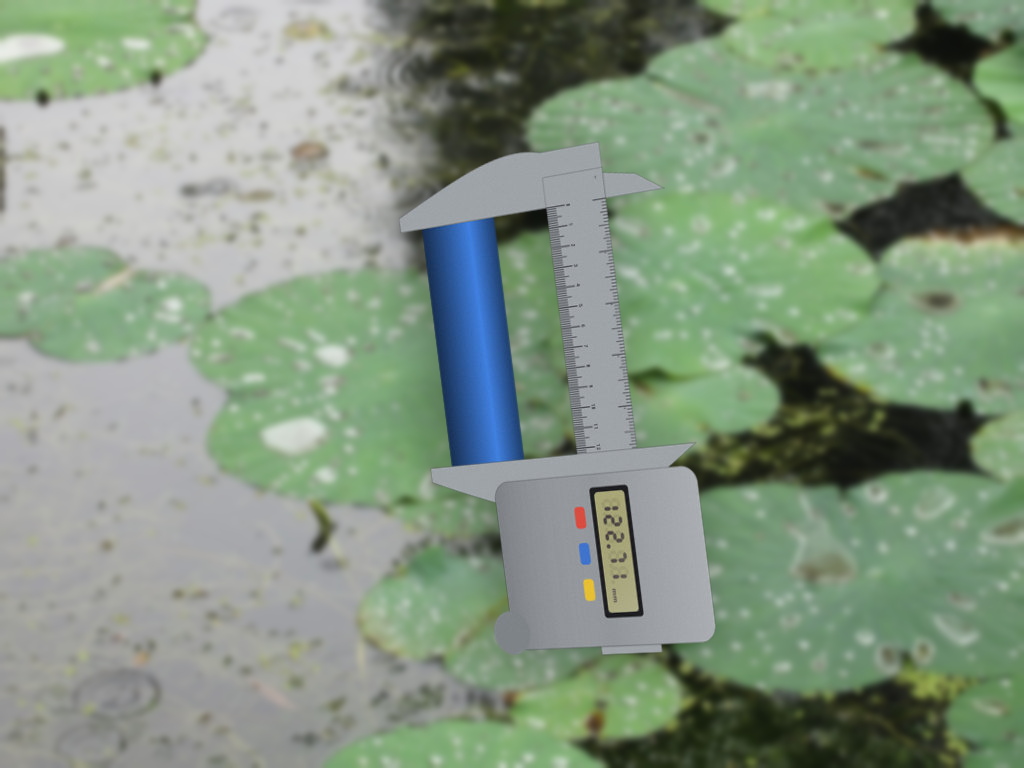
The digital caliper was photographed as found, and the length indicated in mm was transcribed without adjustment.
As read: 122.71 mm
